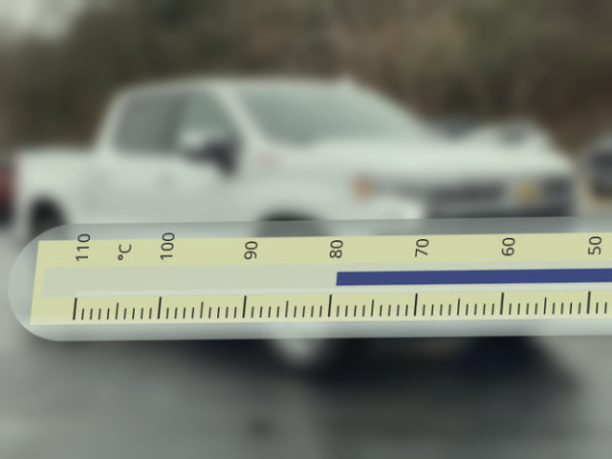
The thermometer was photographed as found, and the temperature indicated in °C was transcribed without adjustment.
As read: 79.5 °C
